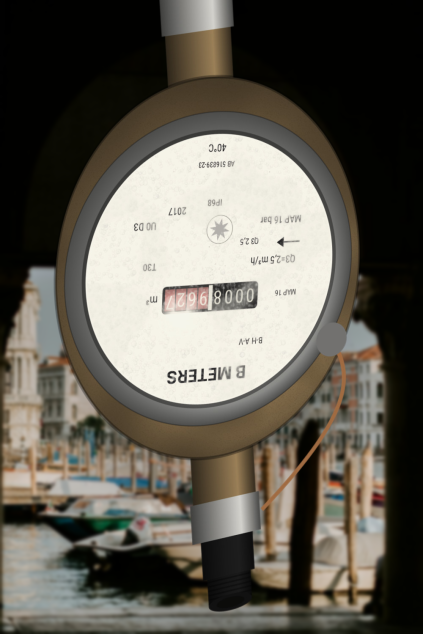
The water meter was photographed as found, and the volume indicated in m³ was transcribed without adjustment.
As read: 8.9627 m³
